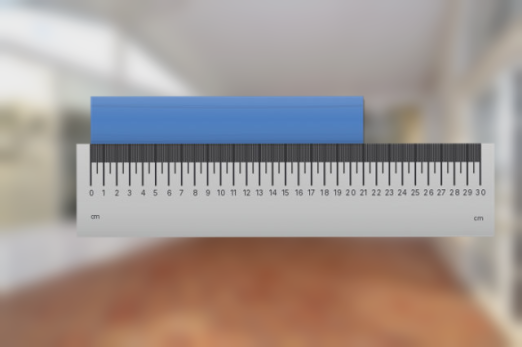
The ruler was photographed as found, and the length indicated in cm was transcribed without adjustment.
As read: 21 cm
